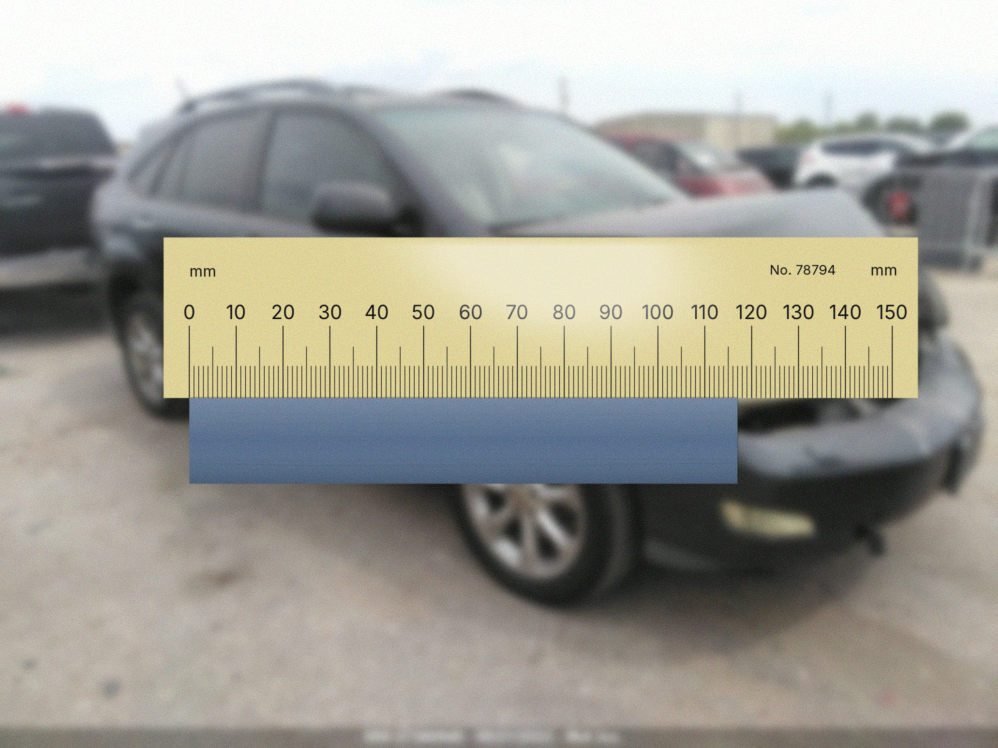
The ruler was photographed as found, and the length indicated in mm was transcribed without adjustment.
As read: 117 mm
